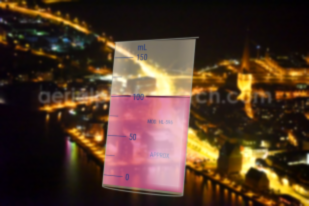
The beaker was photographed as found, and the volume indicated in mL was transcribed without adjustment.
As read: 100 mL
